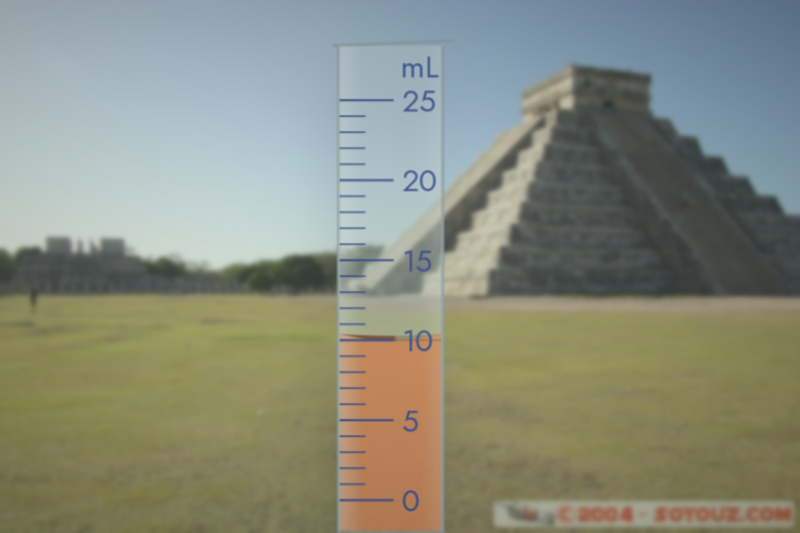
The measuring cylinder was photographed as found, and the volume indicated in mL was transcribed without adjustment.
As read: 10 mL
